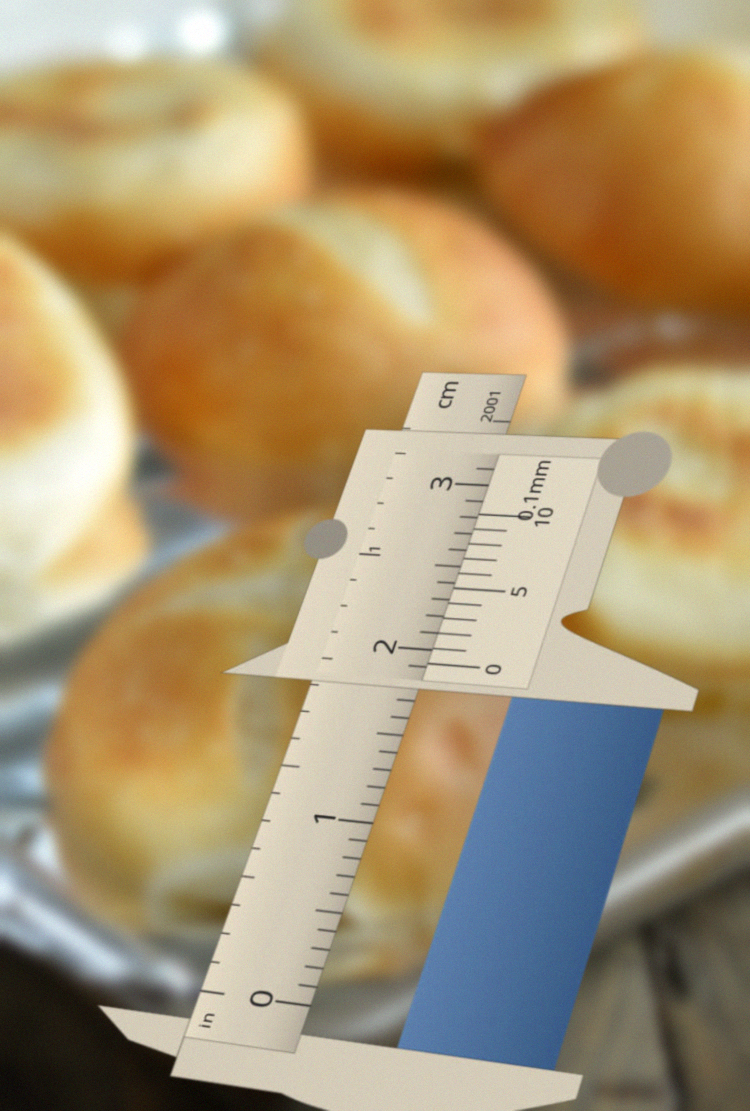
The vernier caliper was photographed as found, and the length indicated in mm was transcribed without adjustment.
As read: 19.2 mm
